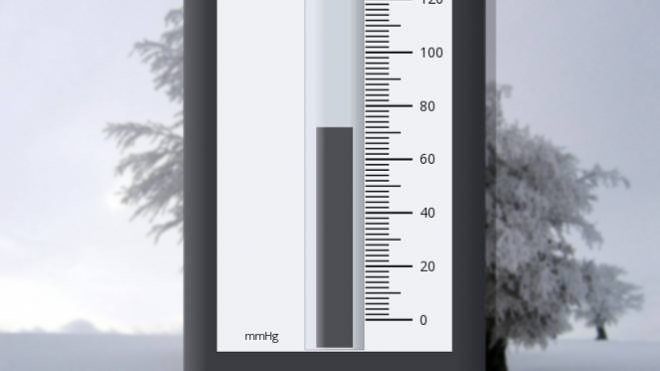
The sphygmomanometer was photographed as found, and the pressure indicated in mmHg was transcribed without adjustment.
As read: 72 mmHg
